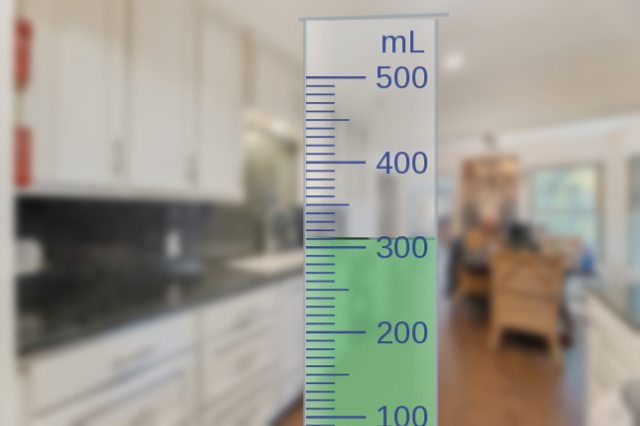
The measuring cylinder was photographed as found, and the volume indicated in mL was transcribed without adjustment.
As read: 310 mL
